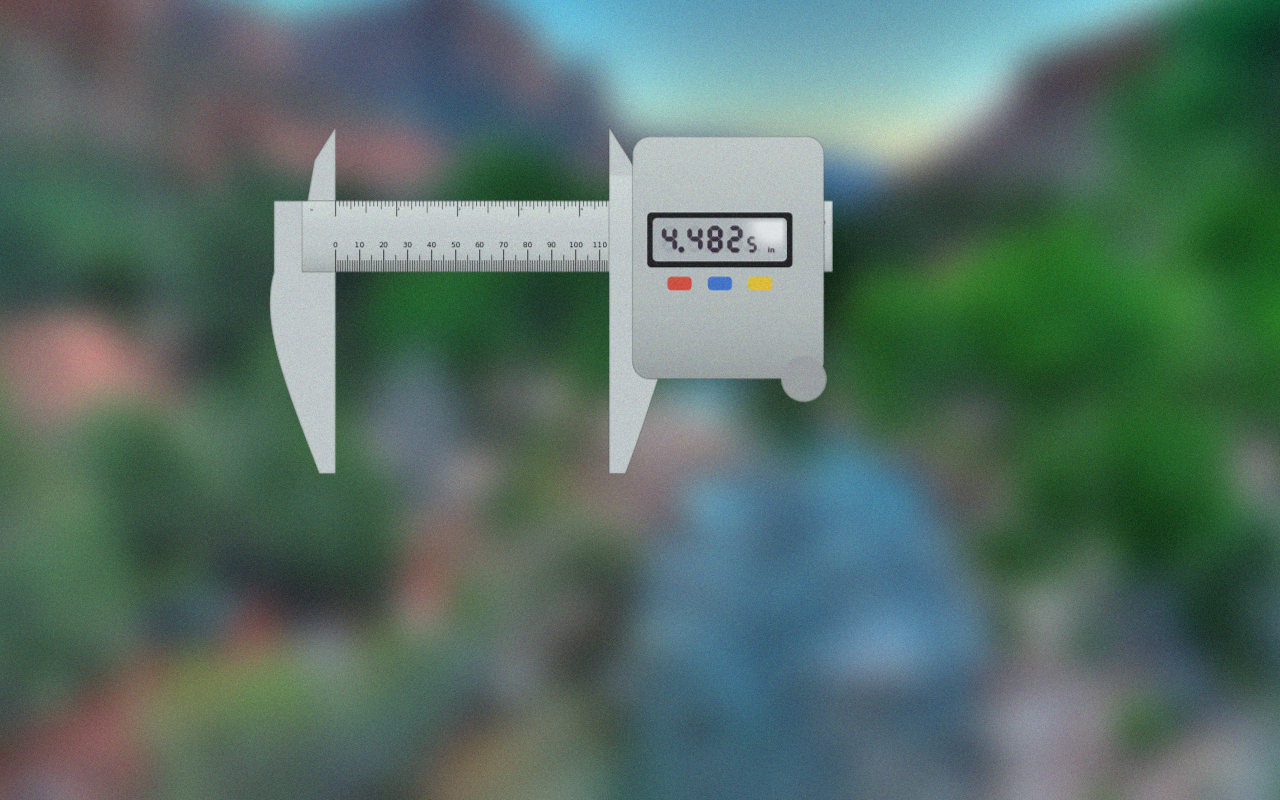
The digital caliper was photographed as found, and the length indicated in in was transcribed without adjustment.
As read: 4.4825 in
